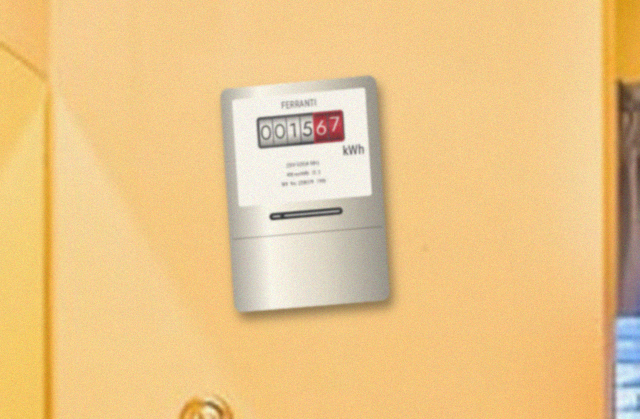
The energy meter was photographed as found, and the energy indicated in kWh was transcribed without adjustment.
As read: 15.67 kWh
